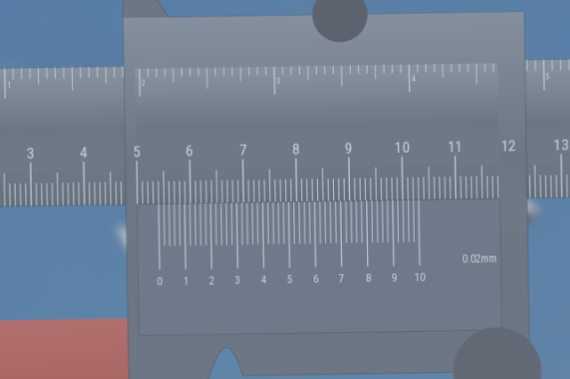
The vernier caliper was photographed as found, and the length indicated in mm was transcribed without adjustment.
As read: 54.0 mm
